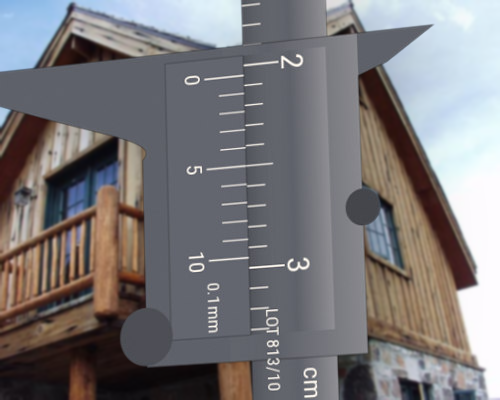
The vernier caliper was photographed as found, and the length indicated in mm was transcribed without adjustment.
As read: 20.5 mm
